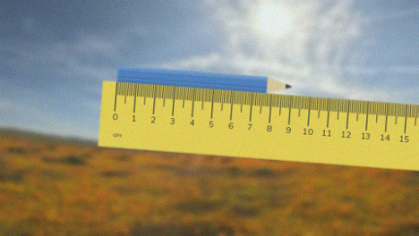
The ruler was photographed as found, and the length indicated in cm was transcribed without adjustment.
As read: 9 cm
